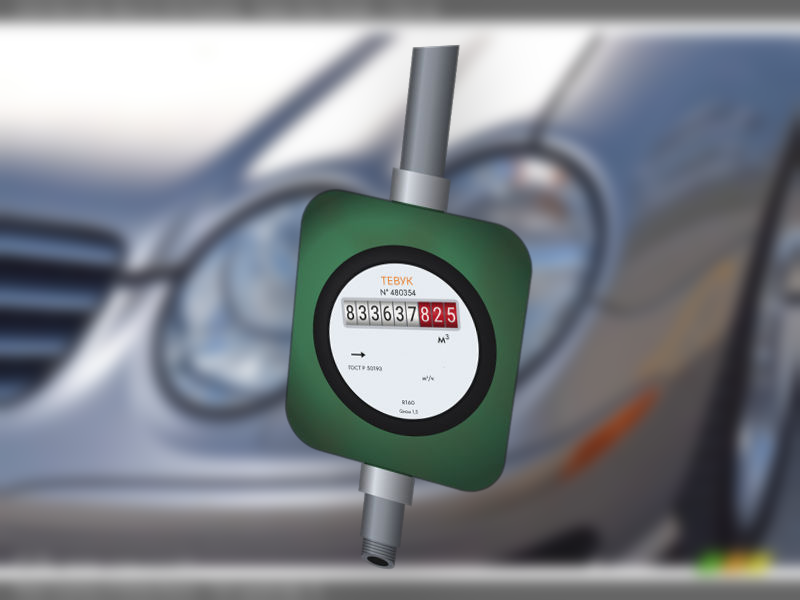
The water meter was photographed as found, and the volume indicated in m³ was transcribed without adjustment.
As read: 833637.825 m³
